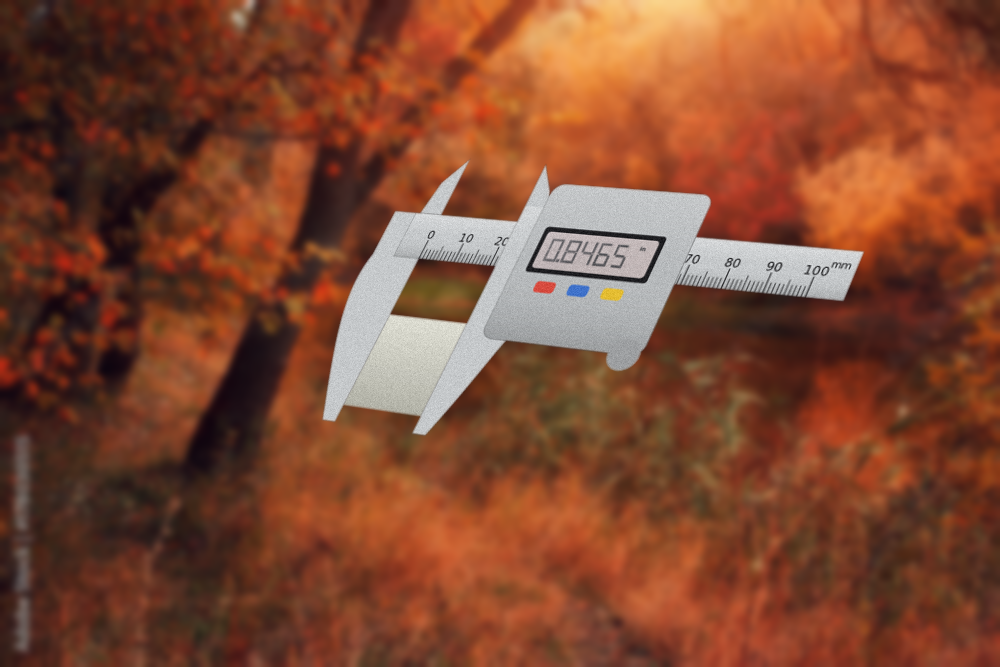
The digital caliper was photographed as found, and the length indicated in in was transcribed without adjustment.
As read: 0.8465 in
